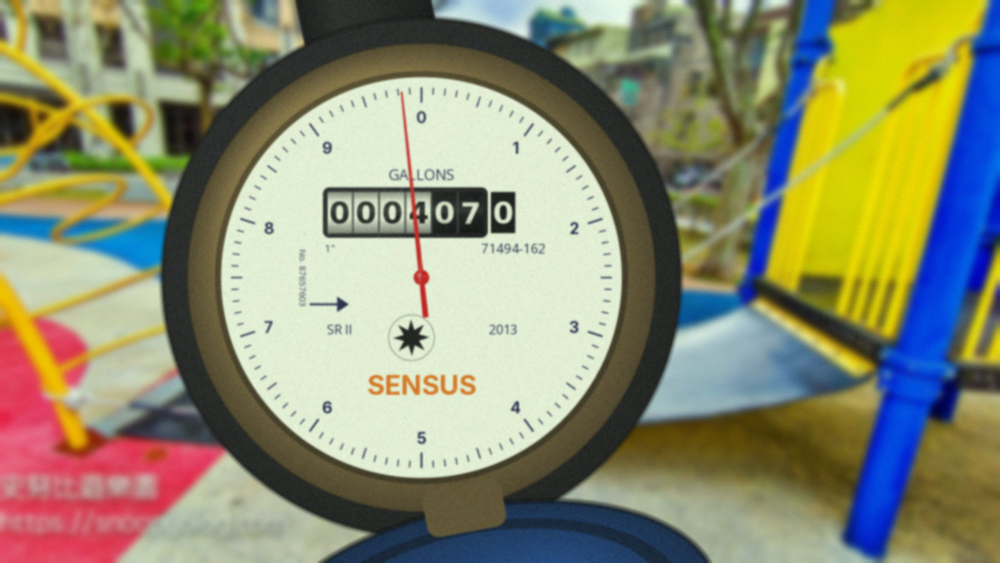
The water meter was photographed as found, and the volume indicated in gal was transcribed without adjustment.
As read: 4069.8 gal
